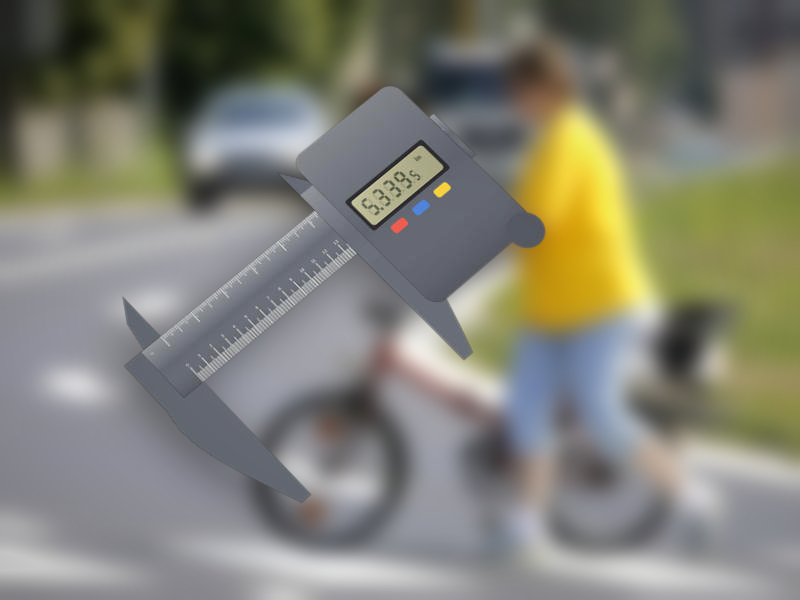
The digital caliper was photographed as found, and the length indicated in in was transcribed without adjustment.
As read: 5.3395 in
